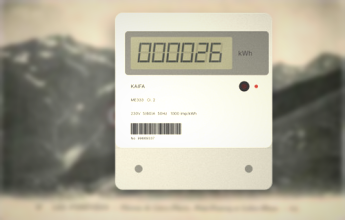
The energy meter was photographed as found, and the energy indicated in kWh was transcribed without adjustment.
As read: 26 kWh
